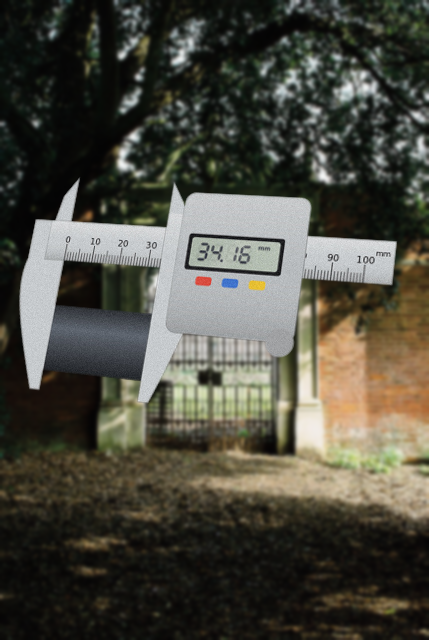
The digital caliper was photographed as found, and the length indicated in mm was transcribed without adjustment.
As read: 34.16 mm
